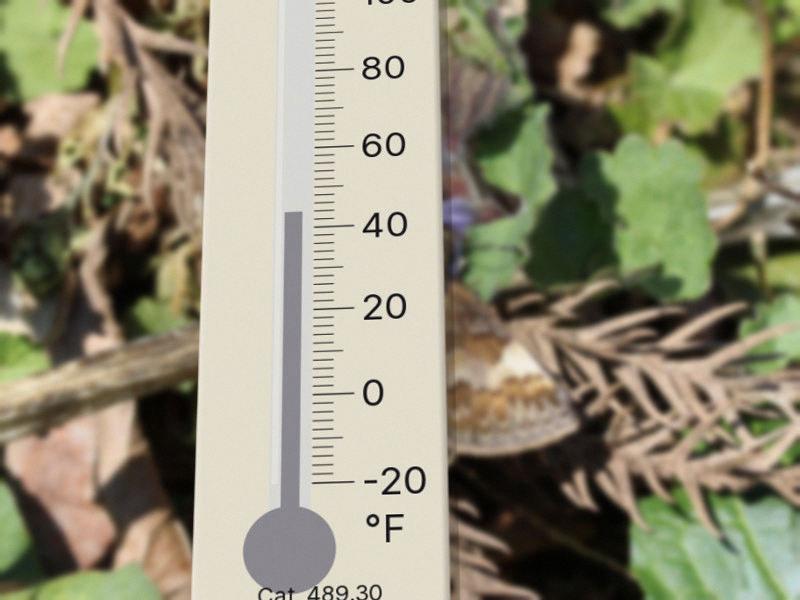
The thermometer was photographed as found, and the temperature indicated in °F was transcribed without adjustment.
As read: 44 °F
